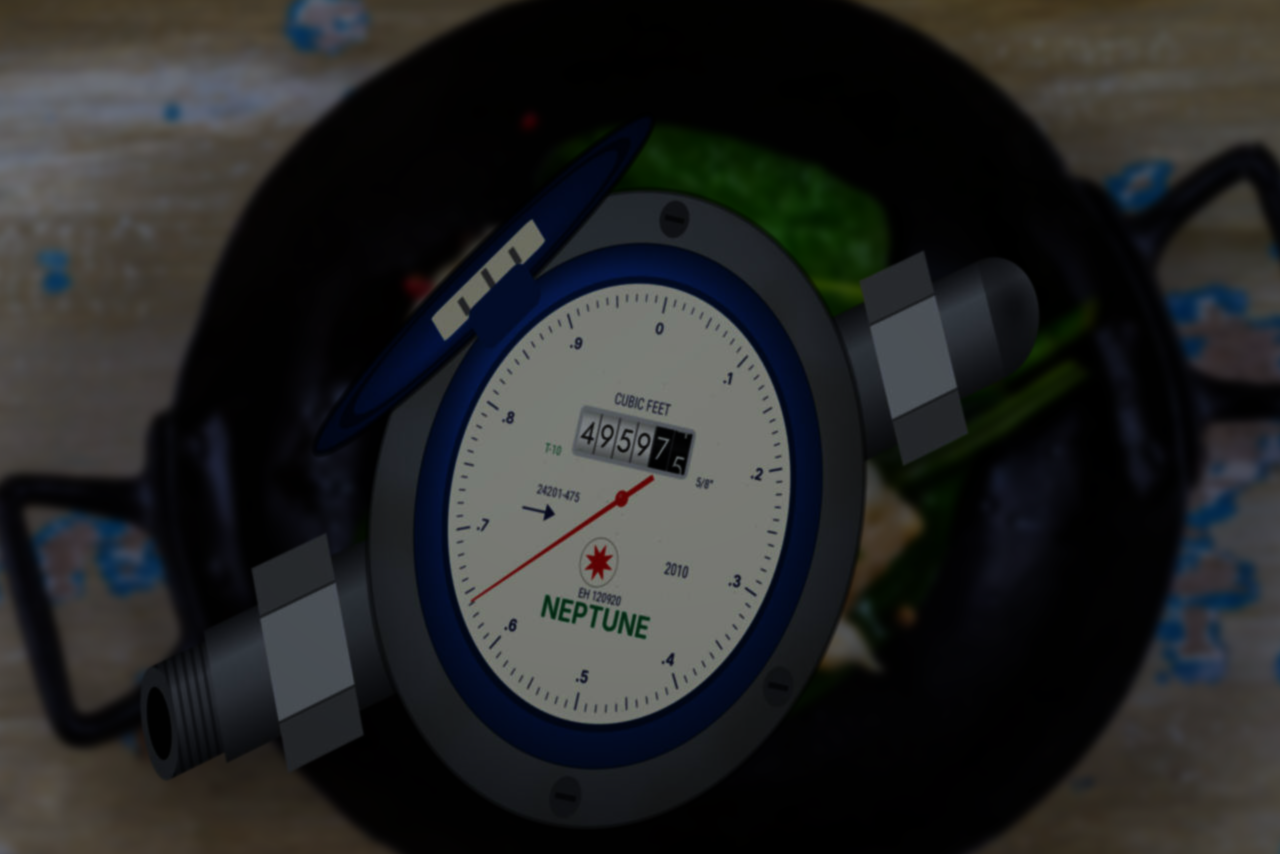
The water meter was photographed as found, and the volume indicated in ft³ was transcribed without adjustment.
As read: 495974.64 ft³
